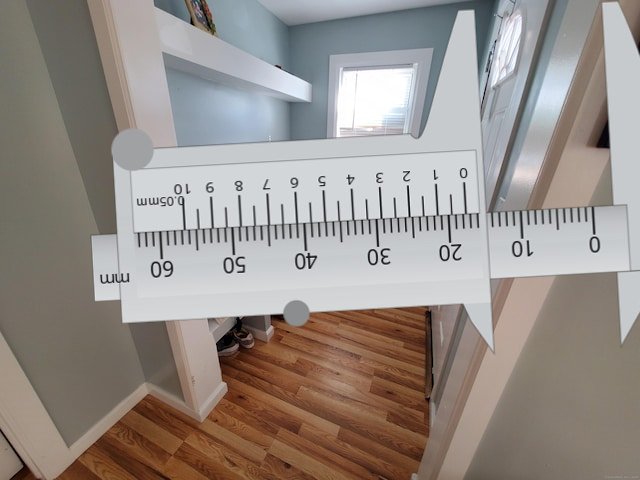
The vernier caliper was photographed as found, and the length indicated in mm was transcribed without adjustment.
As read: 17.6 mm
